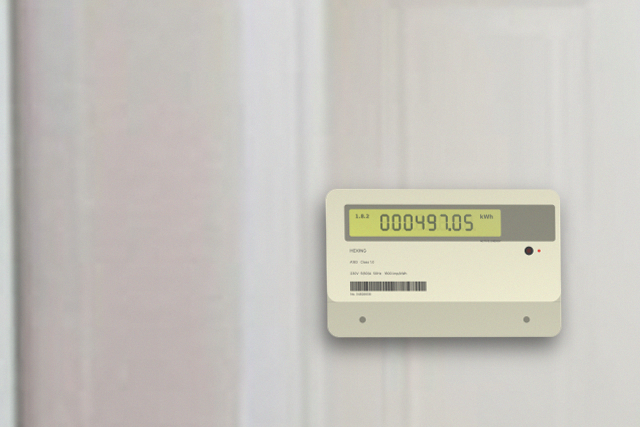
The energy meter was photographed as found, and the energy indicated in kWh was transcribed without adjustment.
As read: 497.05 kWh
